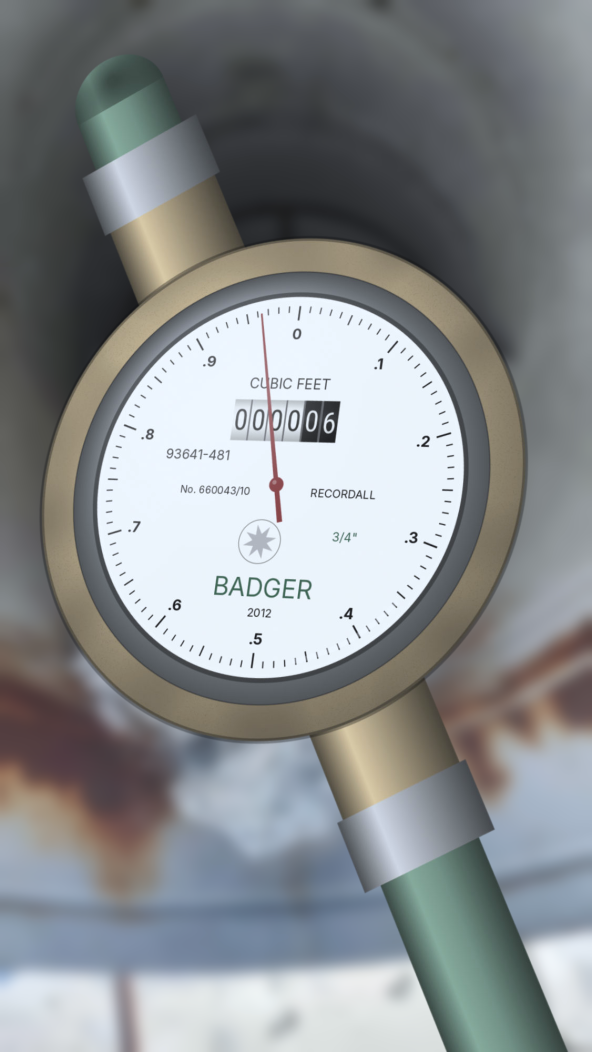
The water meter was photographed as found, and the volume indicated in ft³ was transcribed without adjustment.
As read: 5.96 ft³
